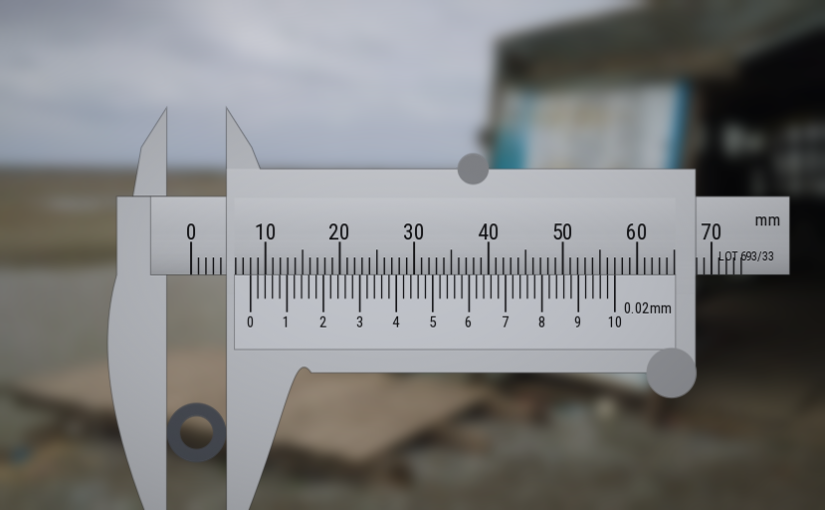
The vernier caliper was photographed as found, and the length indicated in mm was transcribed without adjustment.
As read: 8.0 mm
